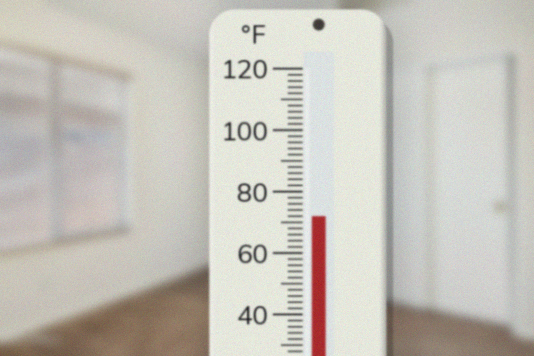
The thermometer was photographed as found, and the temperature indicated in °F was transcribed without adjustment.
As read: 72 °F
